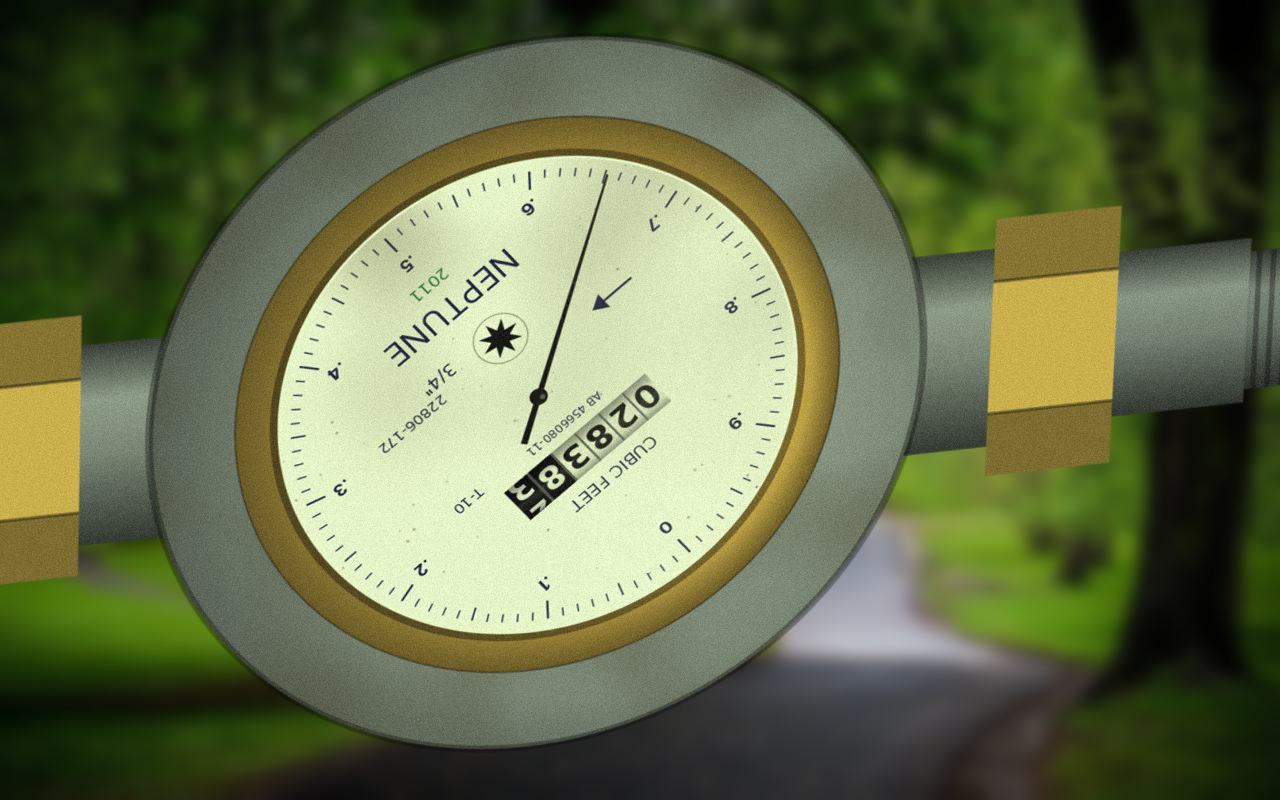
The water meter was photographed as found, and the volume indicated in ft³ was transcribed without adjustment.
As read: 28382.65 ft³
